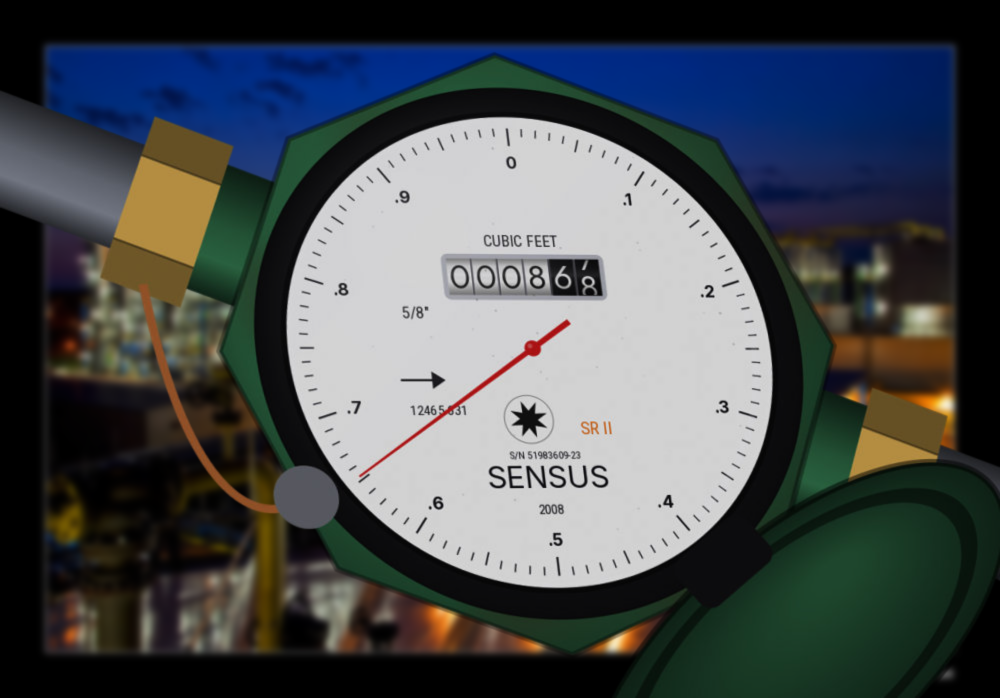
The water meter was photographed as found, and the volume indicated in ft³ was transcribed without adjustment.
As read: 867.65 ft³
